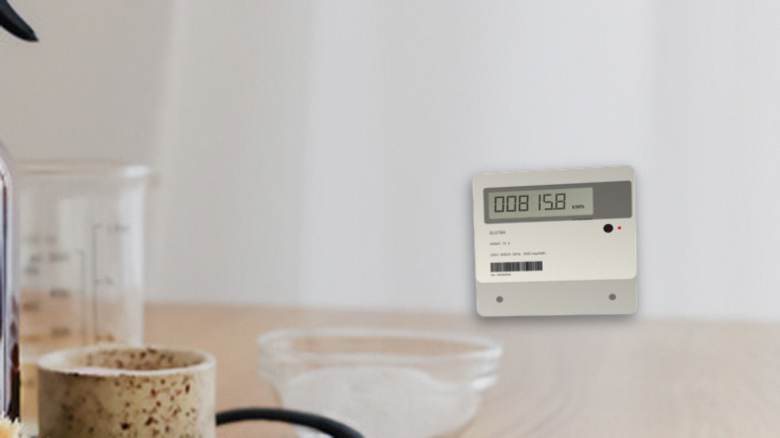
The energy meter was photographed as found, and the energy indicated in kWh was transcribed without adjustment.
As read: 815.8 kWh
